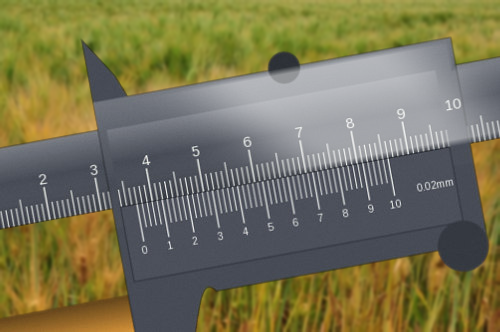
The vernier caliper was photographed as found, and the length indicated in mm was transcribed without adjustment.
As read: 37.0 mm
